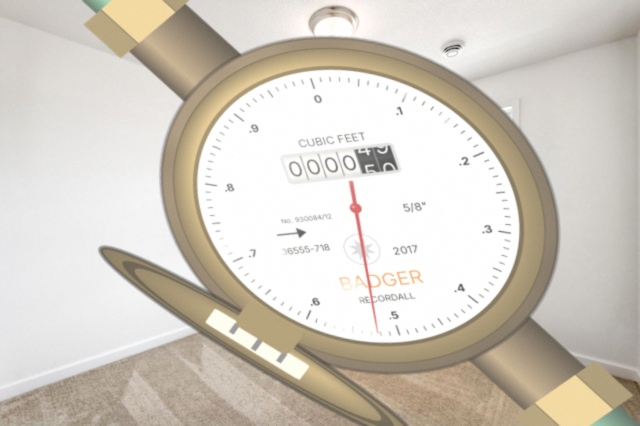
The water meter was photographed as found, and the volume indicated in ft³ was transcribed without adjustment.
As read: 49.52 ft³
